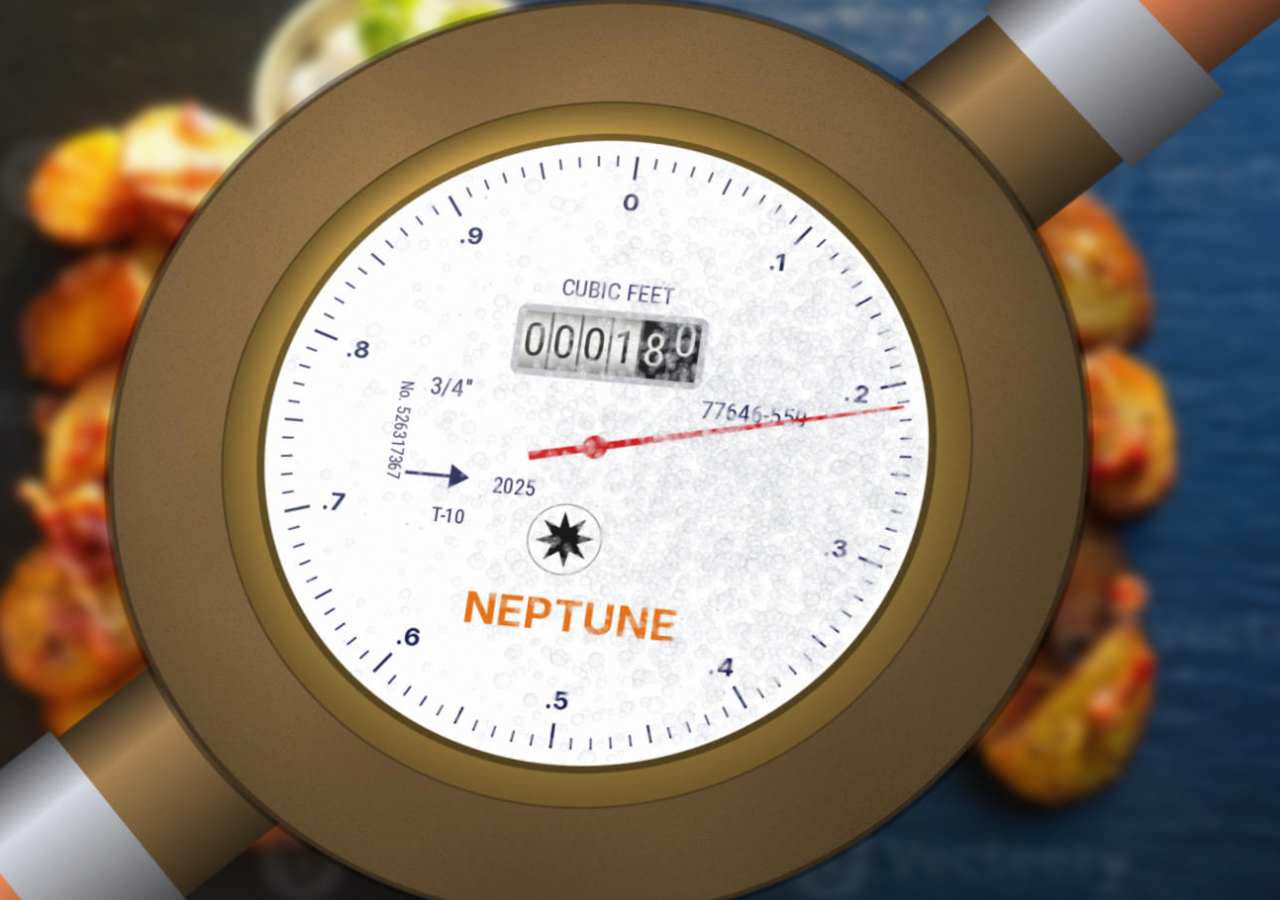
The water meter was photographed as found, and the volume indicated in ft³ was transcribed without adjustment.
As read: 180.21 ft³
